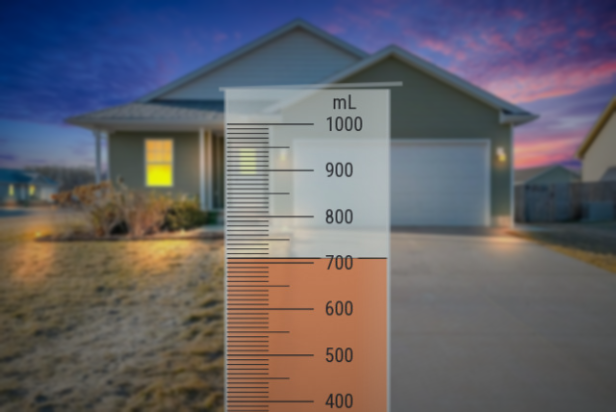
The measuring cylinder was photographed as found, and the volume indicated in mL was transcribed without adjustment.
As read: 710 mL
